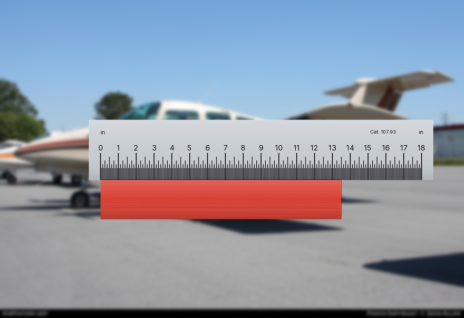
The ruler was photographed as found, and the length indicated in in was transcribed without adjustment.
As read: 13.5 in
